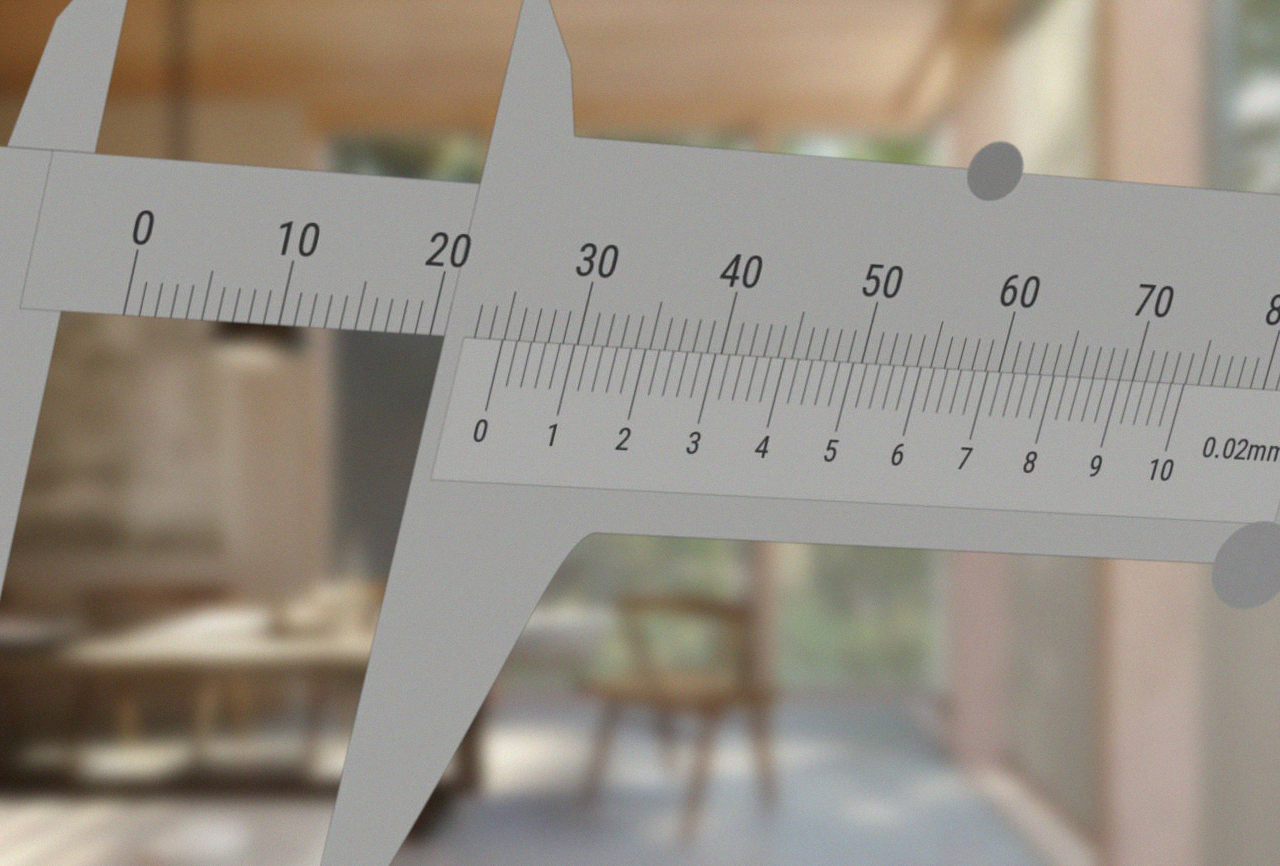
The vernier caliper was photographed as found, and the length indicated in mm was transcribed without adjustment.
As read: 24.9 mm
